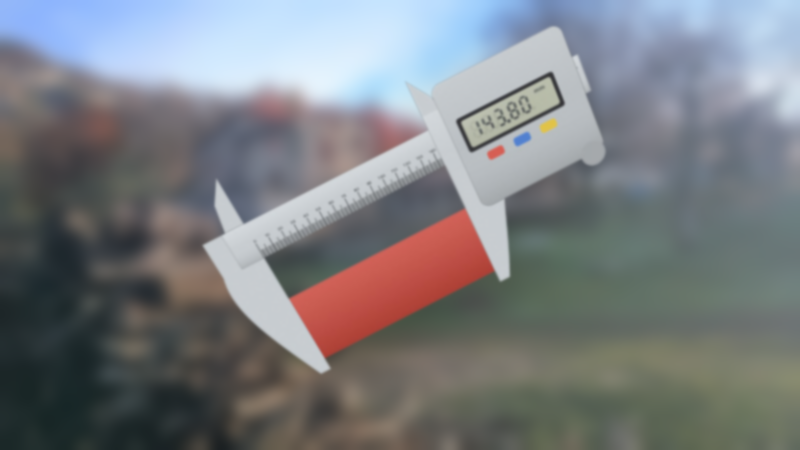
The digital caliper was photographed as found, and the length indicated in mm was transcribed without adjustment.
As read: 143.80 mm
